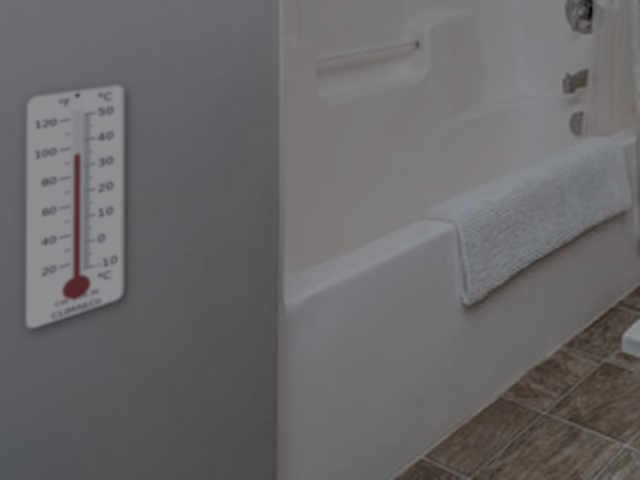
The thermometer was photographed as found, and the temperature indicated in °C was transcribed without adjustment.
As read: 35 °C
